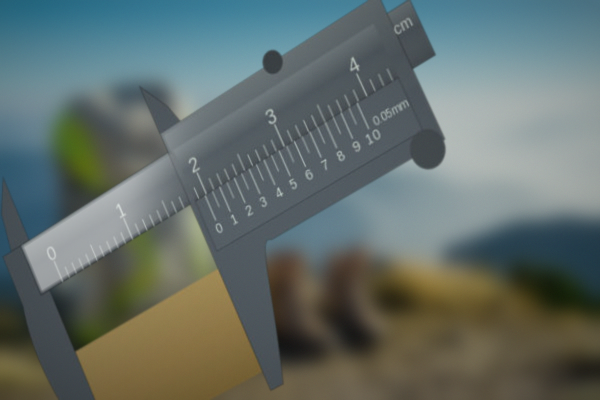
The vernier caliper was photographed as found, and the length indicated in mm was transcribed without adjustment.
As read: 19.8 mm
